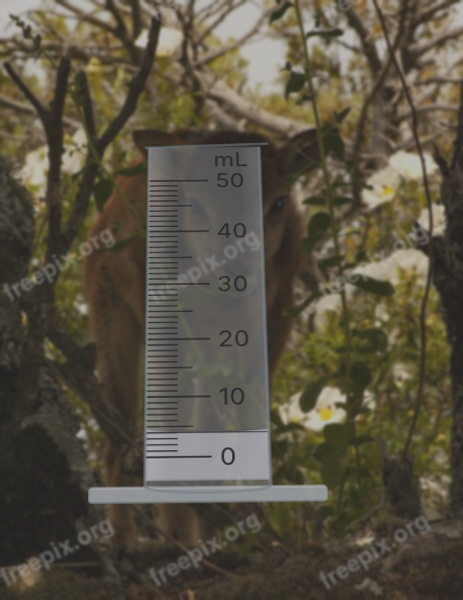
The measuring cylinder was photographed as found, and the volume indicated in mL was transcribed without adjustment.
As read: 4 mL
